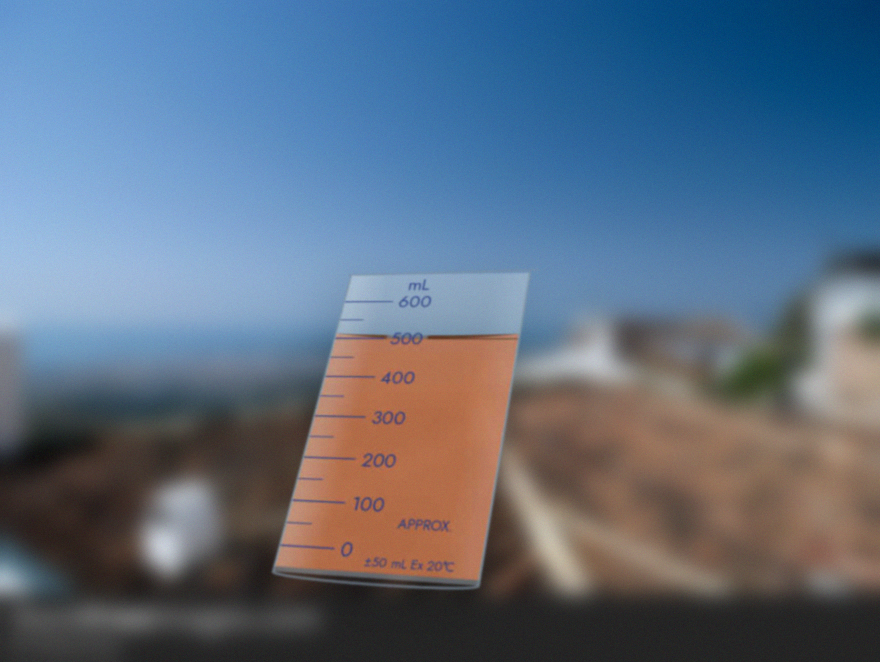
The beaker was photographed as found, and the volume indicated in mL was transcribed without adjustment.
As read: 500 mL
